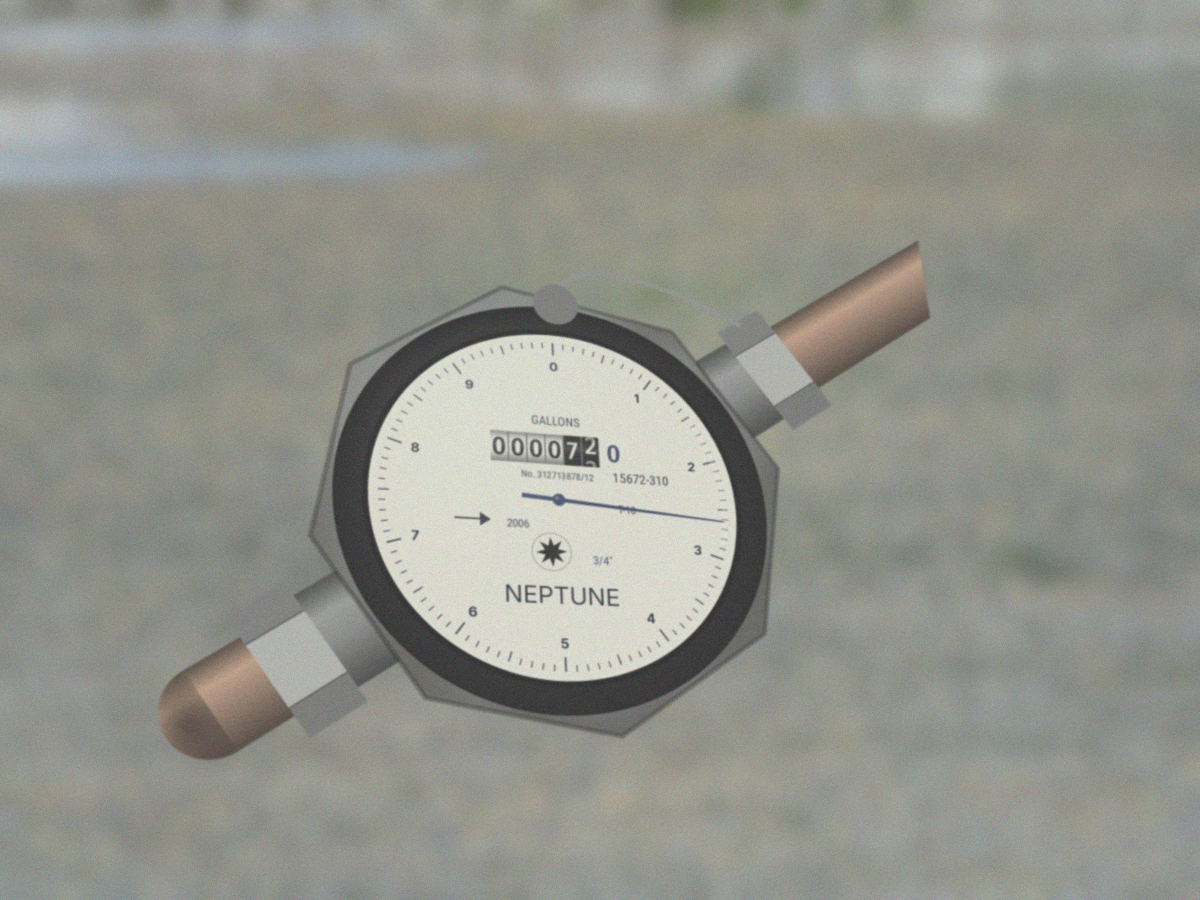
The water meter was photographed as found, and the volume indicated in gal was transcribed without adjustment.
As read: 722.6 gal
